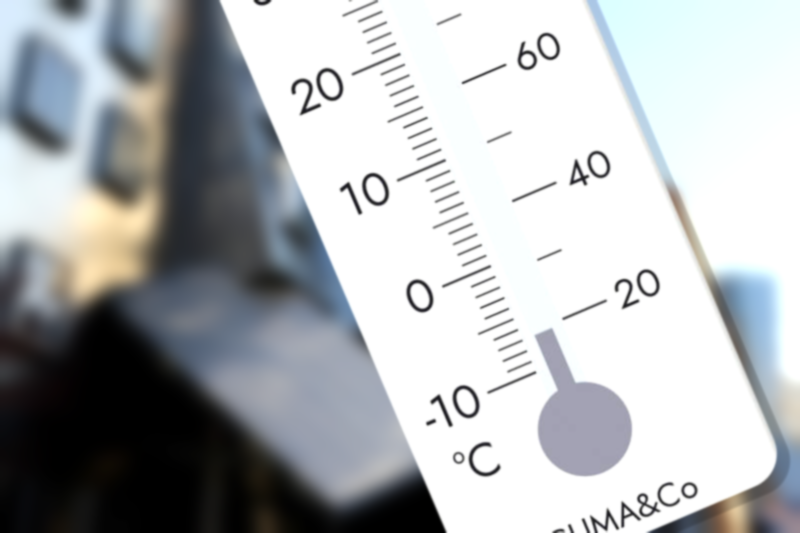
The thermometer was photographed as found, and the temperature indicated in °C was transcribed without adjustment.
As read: -7 °C
